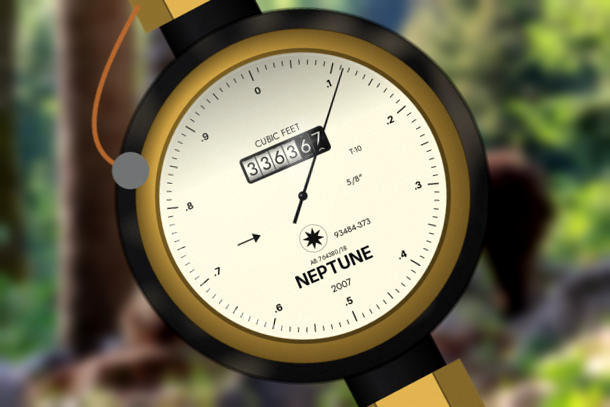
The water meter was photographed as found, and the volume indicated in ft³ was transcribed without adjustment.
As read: 336367.11 ft³
